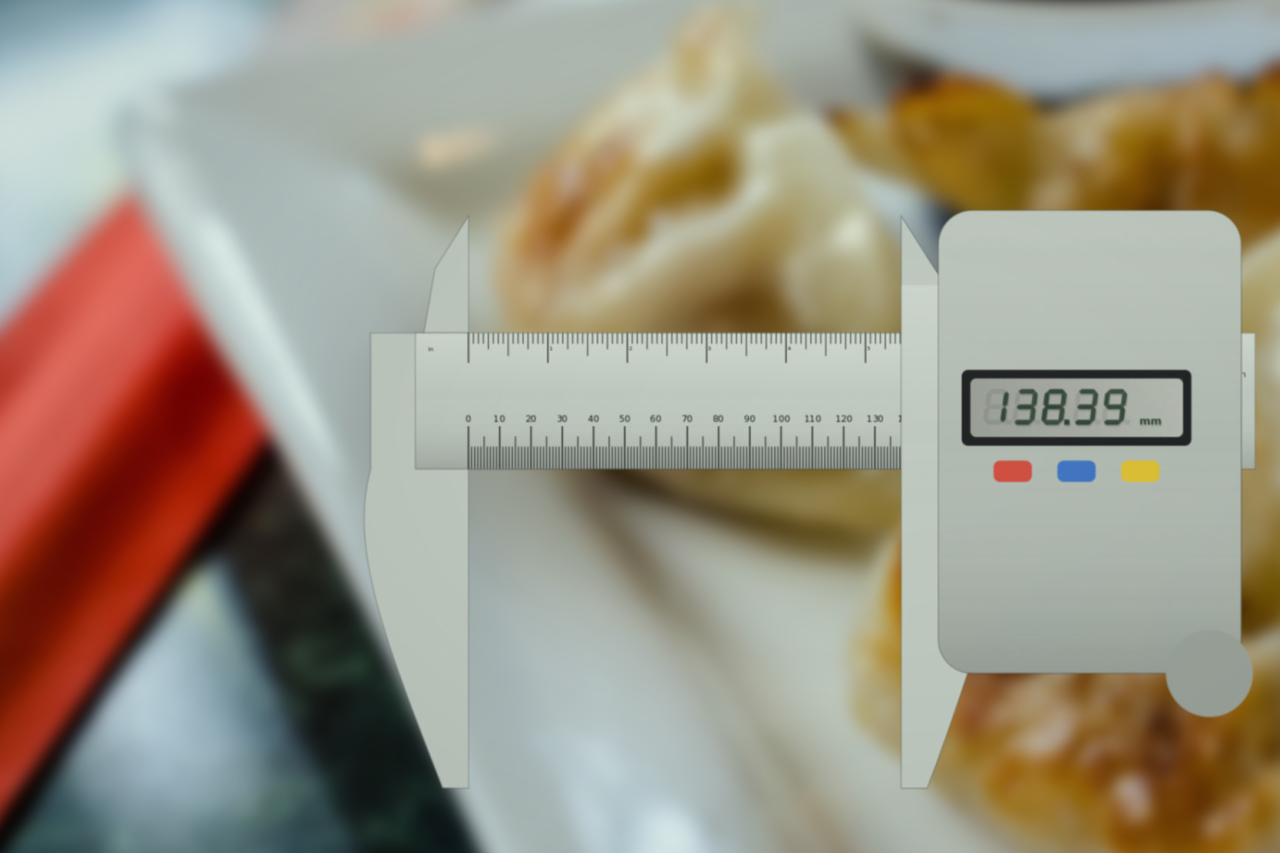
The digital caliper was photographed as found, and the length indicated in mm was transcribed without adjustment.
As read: 138.39 mm
